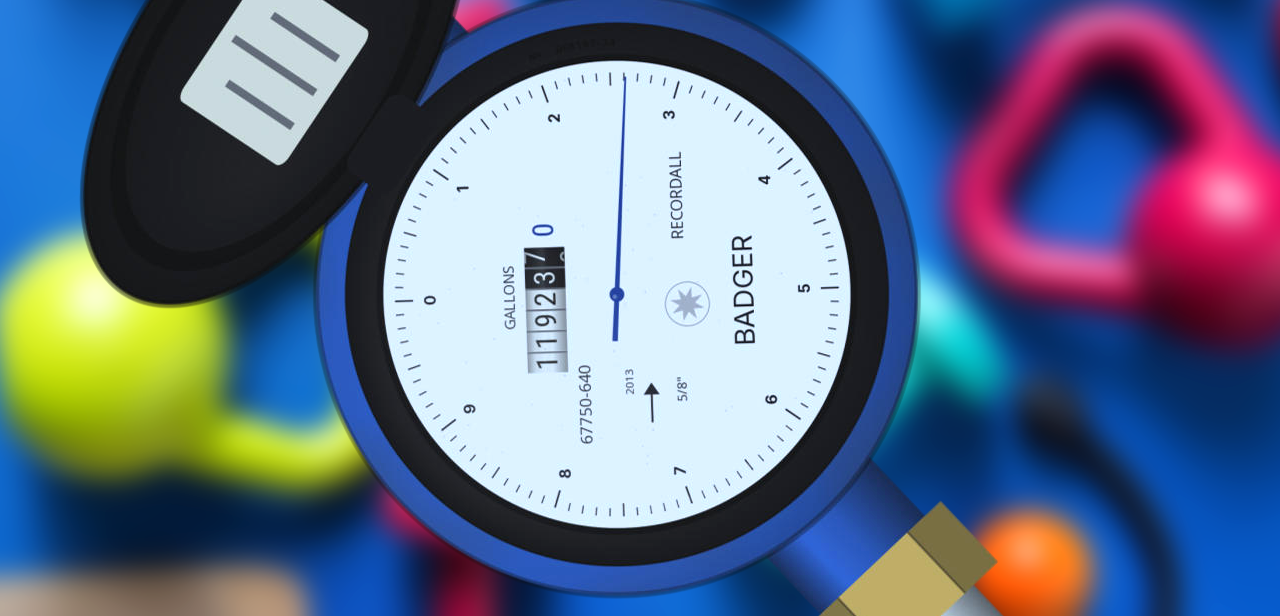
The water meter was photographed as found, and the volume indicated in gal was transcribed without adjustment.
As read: 1192372.6 gal
